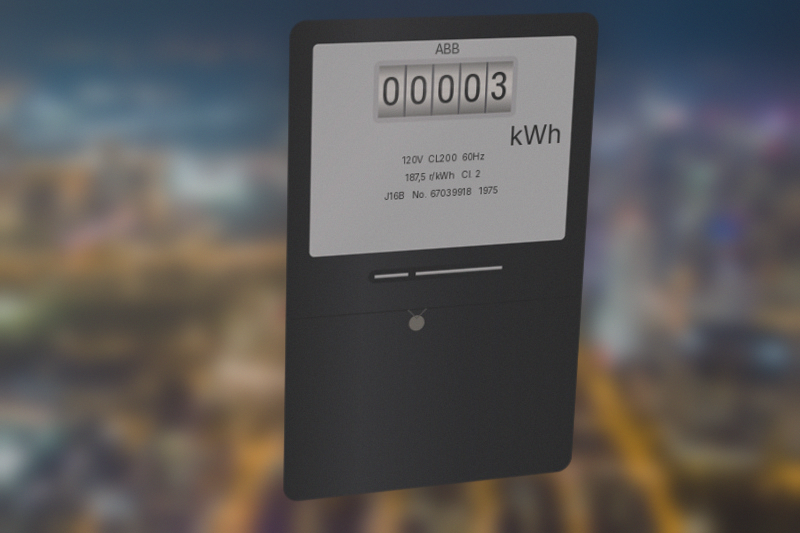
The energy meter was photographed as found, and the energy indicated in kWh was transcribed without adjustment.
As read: 3 kWh
